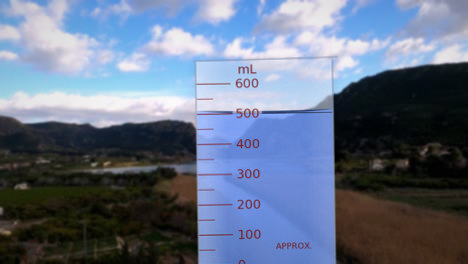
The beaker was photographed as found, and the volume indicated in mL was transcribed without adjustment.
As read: 500 mL
